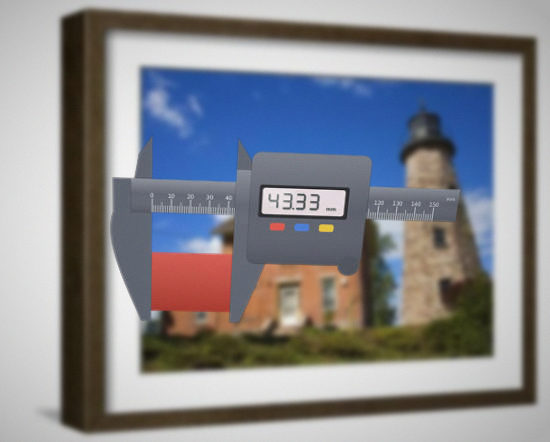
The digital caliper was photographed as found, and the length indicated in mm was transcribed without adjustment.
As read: 43.33 mm
